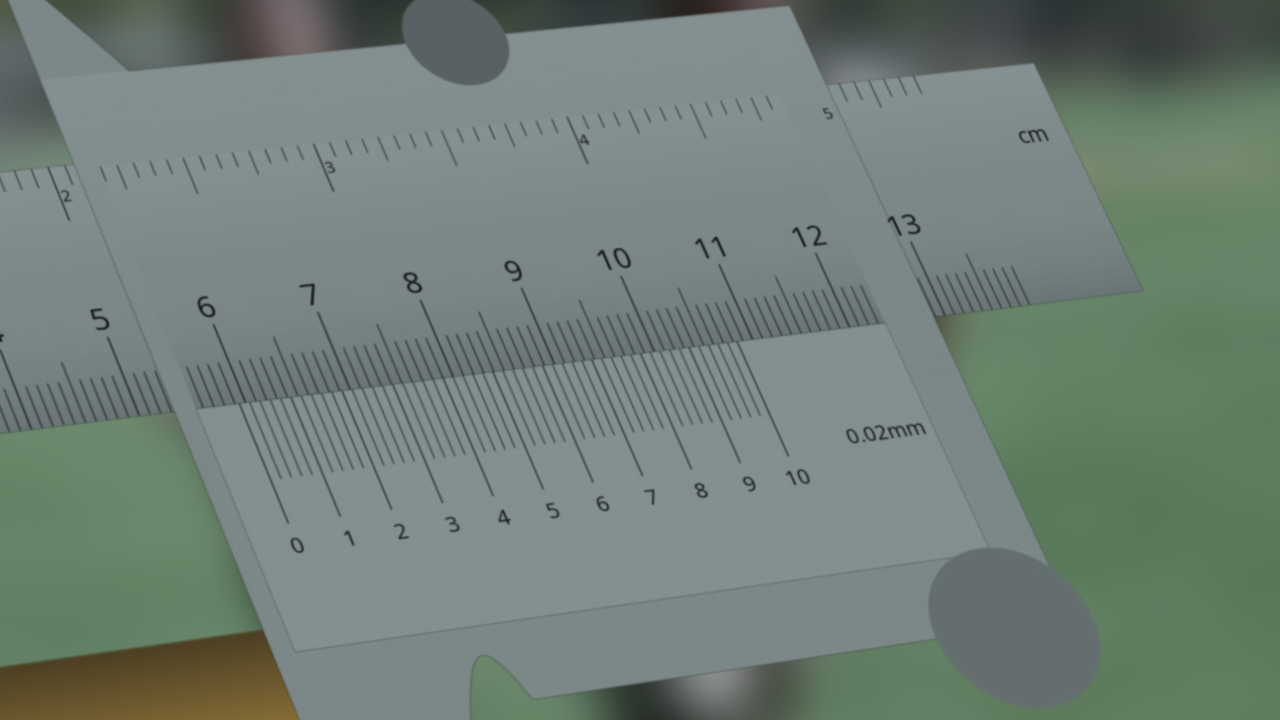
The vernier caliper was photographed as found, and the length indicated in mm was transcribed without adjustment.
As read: 59.4 mm
